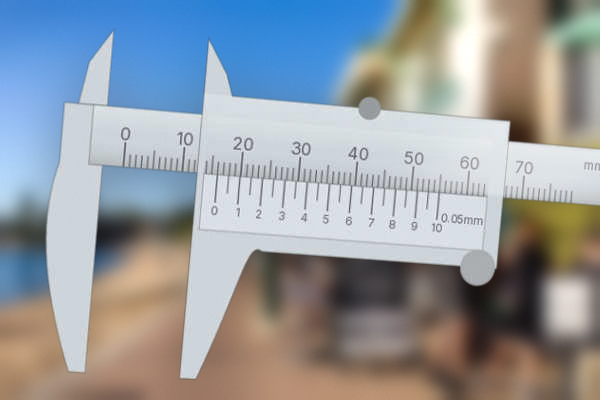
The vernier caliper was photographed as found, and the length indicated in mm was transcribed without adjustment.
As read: 16.0 mm
